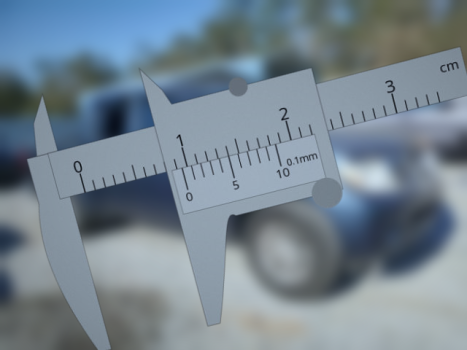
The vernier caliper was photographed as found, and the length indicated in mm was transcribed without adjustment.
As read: 9.5 mm
